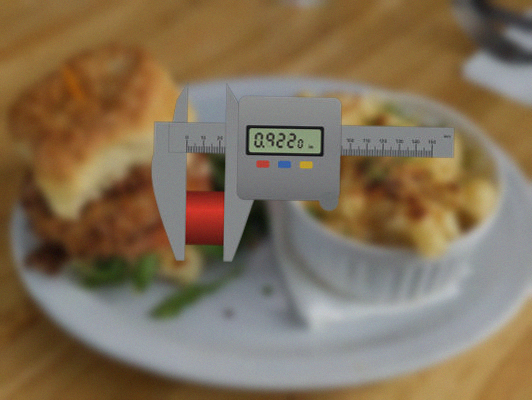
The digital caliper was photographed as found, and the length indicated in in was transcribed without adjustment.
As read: 0.9220 in
